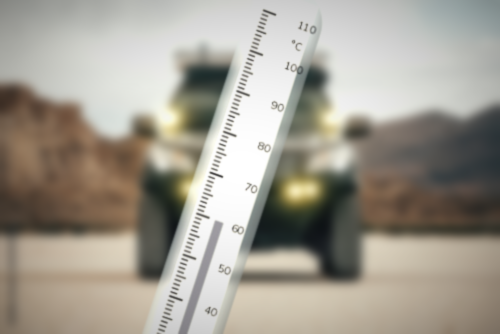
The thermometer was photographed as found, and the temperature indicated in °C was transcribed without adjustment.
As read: 60 °C
